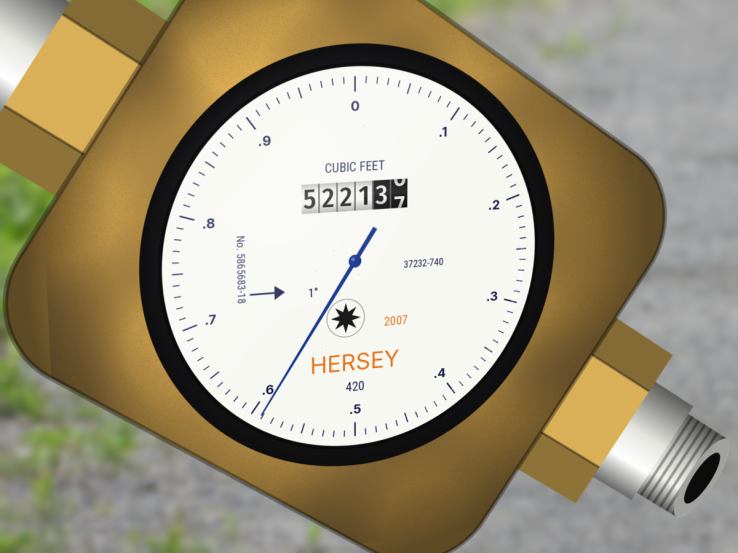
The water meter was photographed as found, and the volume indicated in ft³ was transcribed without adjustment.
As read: 522136.59 ft³
